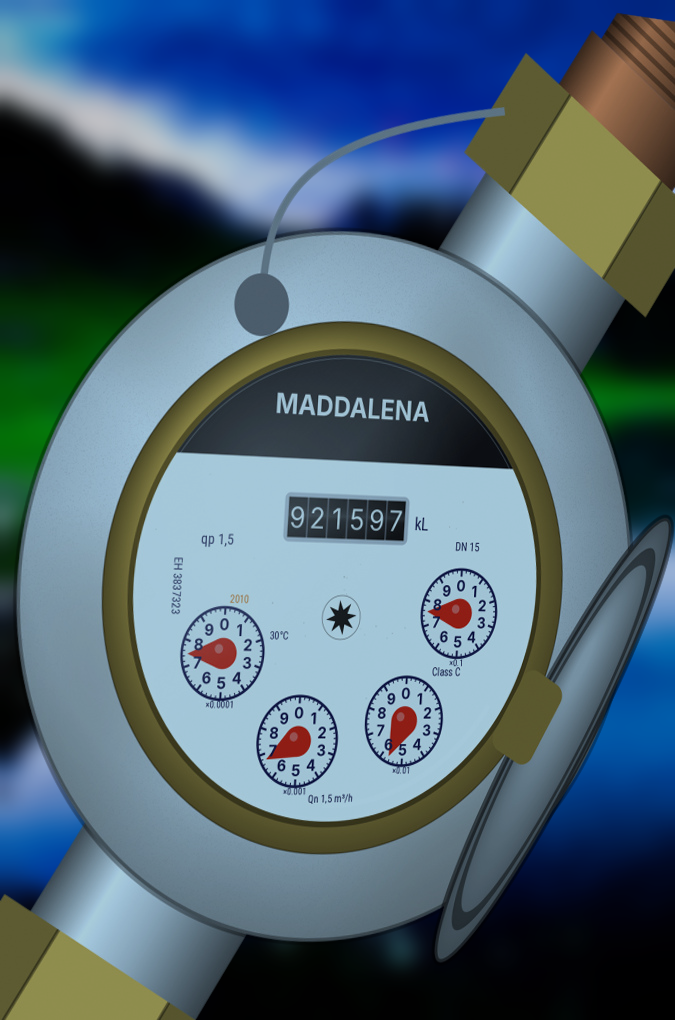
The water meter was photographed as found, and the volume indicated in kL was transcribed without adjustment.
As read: 921597.7567 kL
